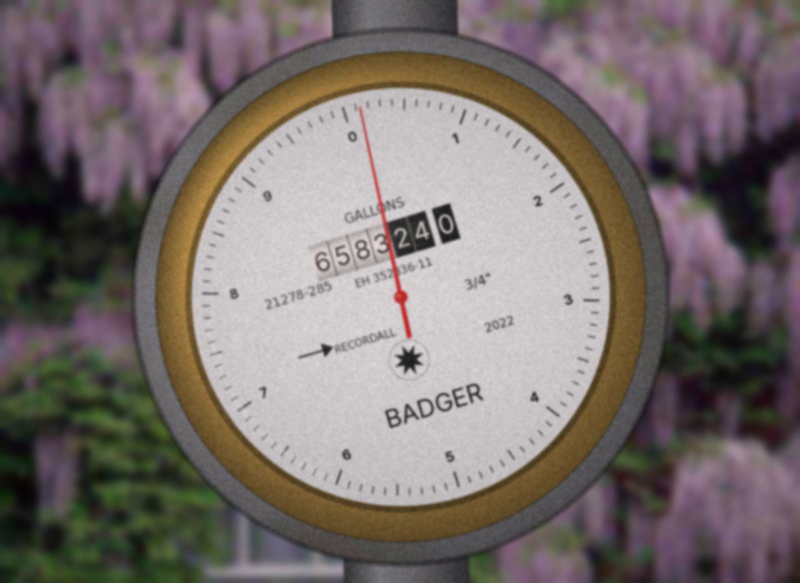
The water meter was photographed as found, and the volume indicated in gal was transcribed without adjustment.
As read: 6583240.1 gal
